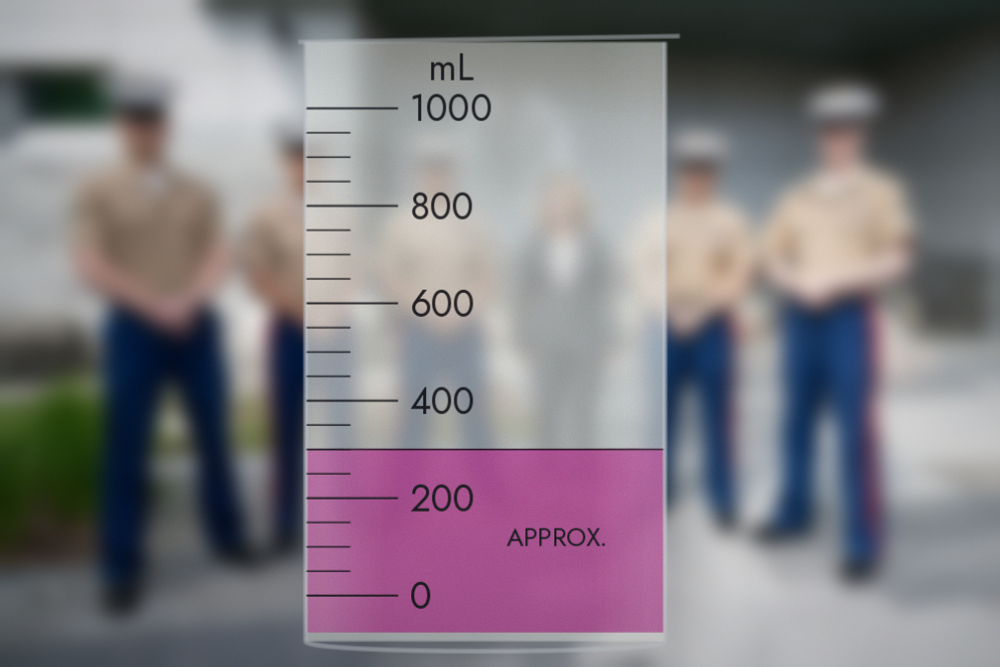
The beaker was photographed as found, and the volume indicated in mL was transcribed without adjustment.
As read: 300 mL
